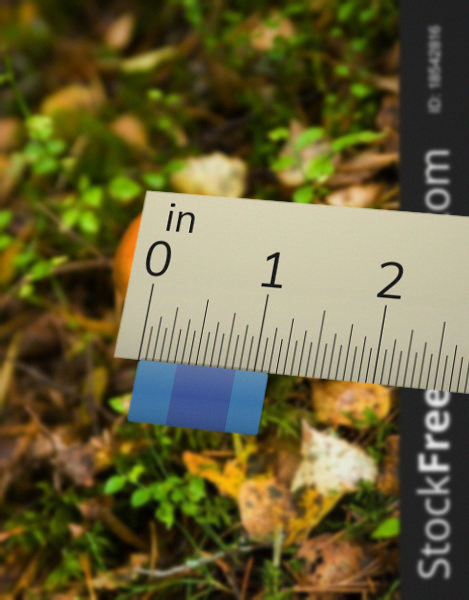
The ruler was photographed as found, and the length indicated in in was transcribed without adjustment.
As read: 1.125 in
